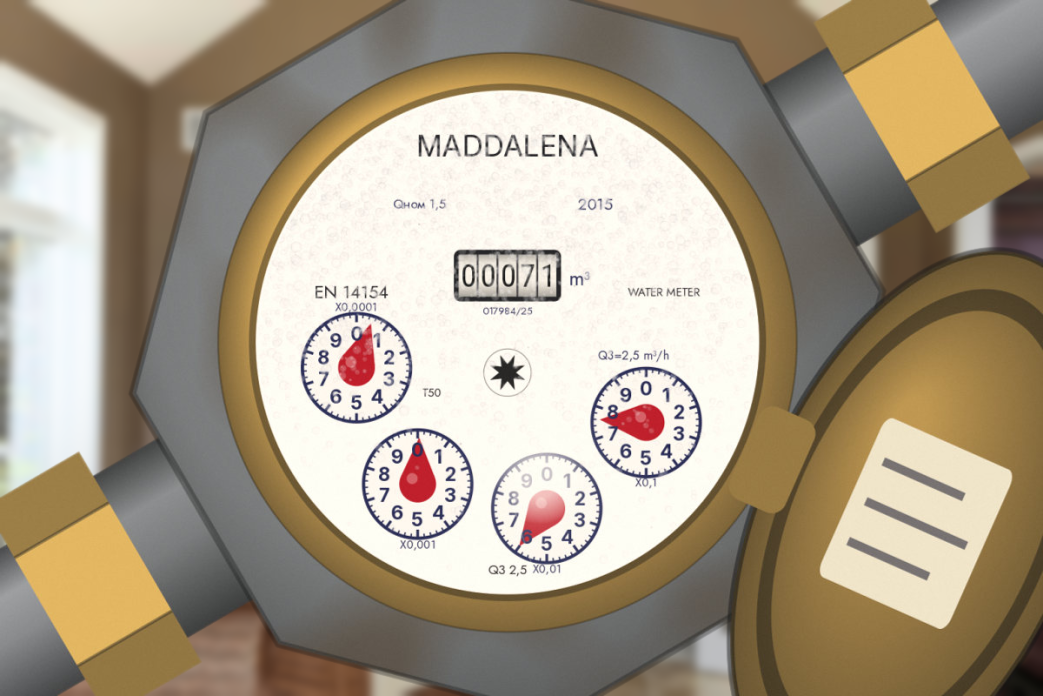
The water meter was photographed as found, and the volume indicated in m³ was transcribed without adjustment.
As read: 71.7600 m³
